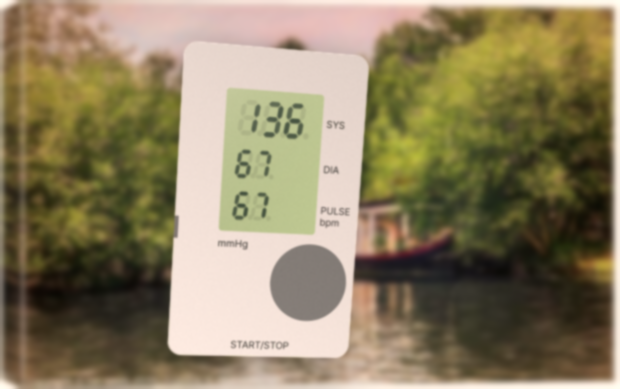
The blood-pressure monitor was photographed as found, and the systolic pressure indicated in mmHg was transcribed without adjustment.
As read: 136 mmHg
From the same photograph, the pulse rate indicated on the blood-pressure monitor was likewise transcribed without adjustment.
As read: 67 bpm
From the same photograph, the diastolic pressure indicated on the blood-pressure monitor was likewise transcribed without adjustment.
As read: 67 mmHg
